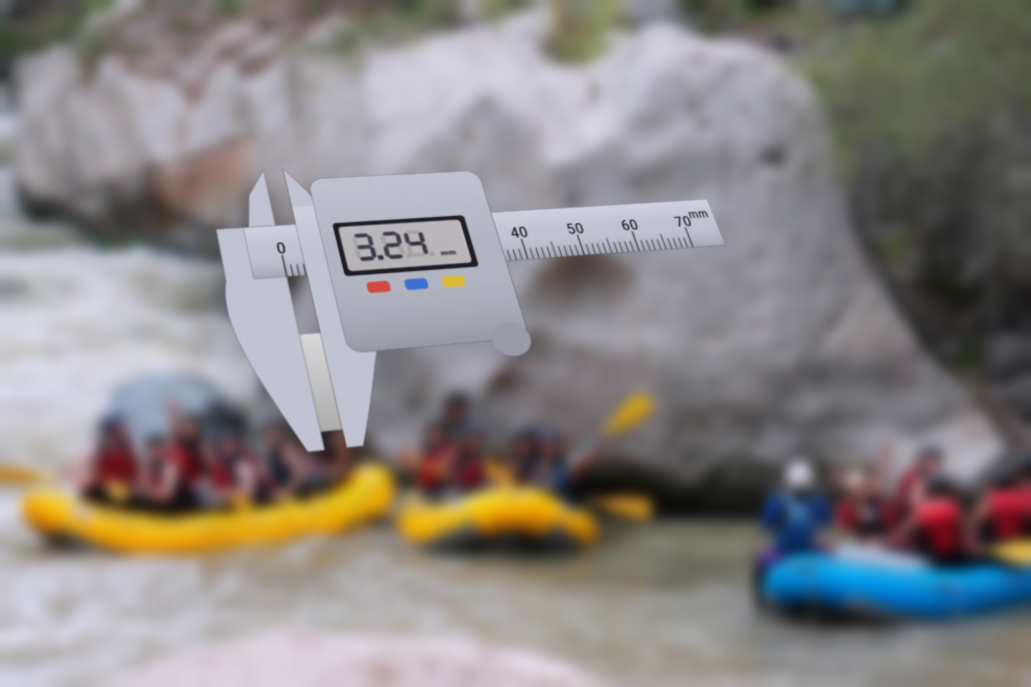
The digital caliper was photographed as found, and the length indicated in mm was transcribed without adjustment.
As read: 3.24 mm
